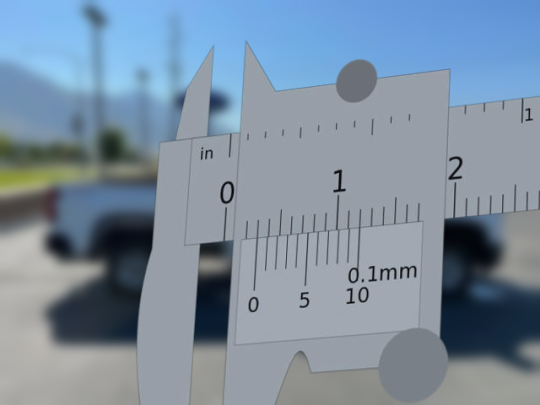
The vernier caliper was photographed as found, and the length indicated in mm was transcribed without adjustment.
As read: 3.0 mm
